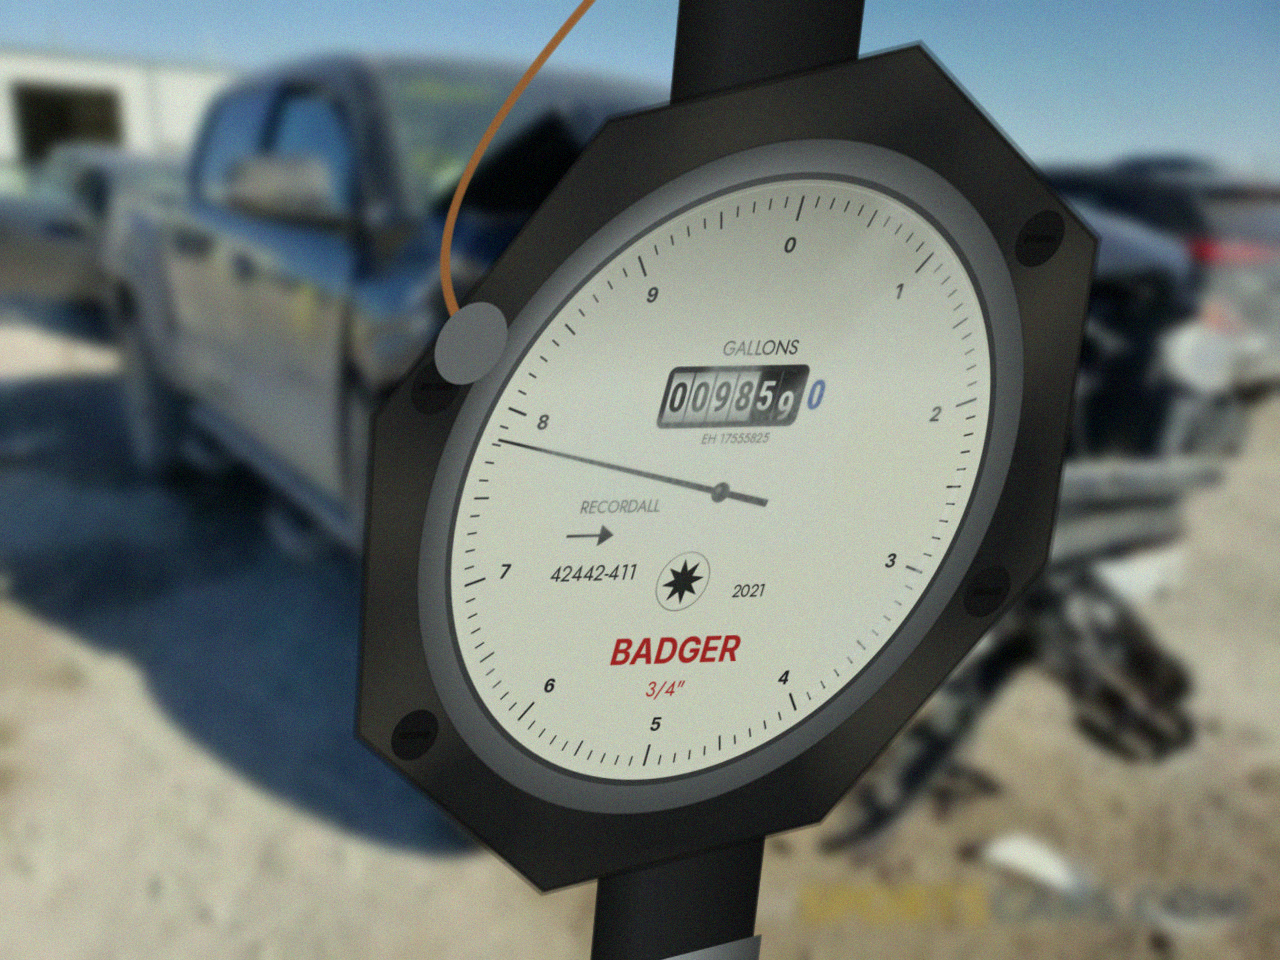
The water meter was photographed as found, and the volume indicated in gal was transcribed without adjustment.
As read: 98587.8 gal
